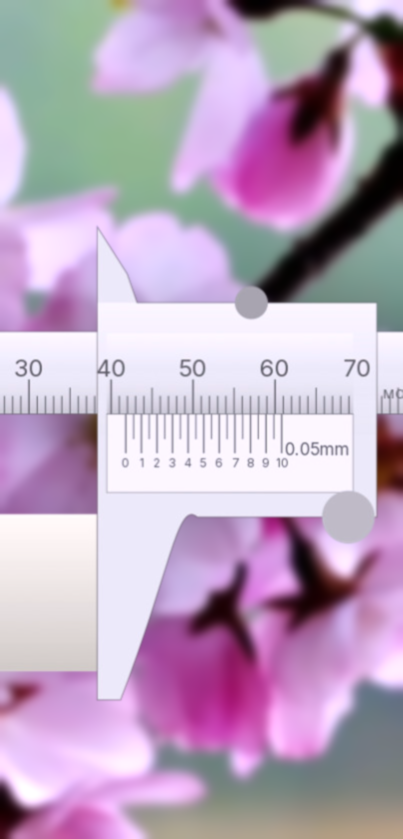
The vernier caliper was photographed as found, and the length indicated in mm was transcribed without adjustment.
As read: 41.8 mm
